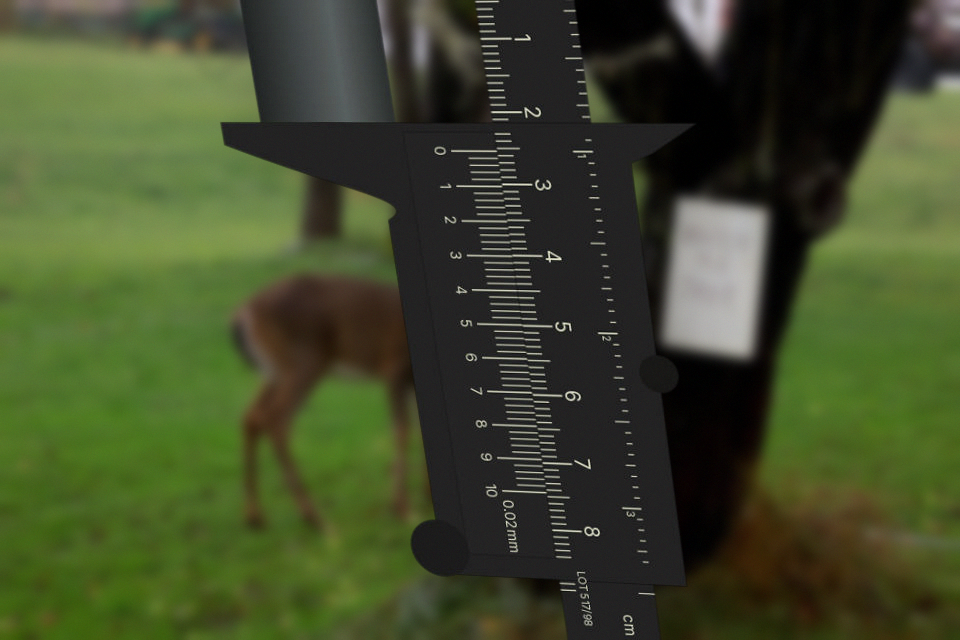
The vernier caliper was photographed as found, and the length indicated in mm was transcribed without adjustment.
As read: 25.4 mm
